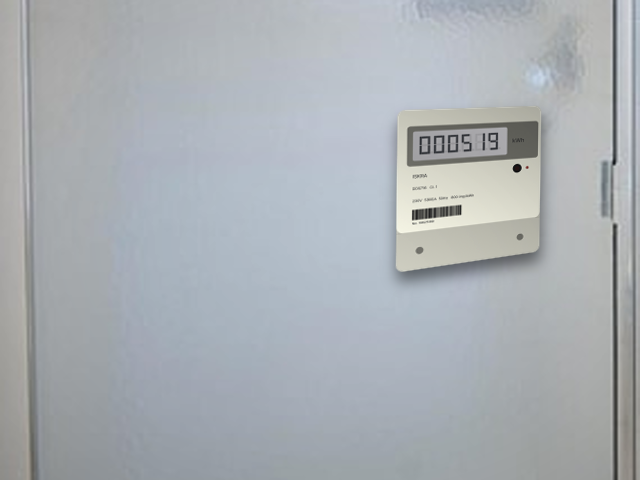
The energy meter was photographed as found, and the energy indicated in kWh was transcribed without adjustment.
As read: 519 kWh
